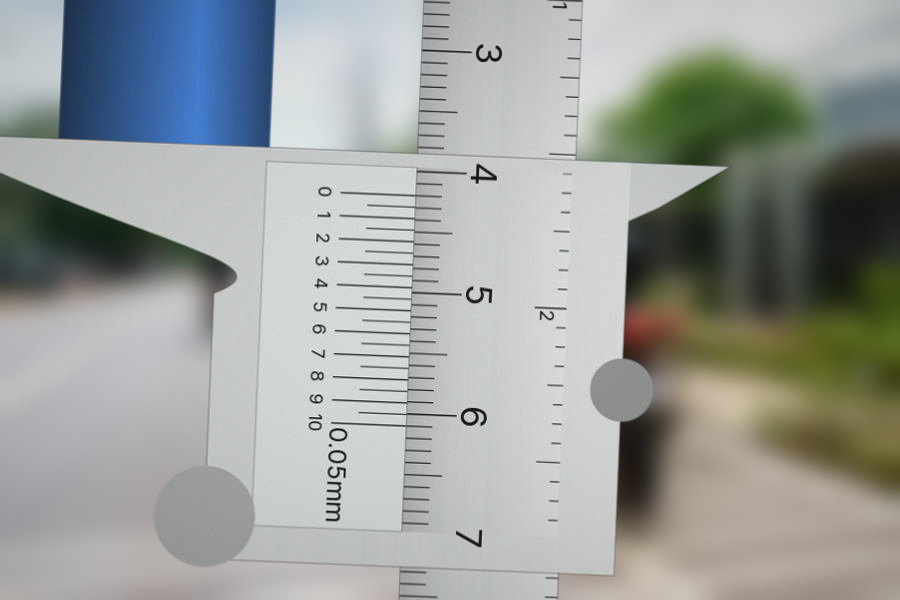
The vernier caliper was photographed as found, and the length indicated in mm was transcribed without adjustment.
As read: 42.0 mm
